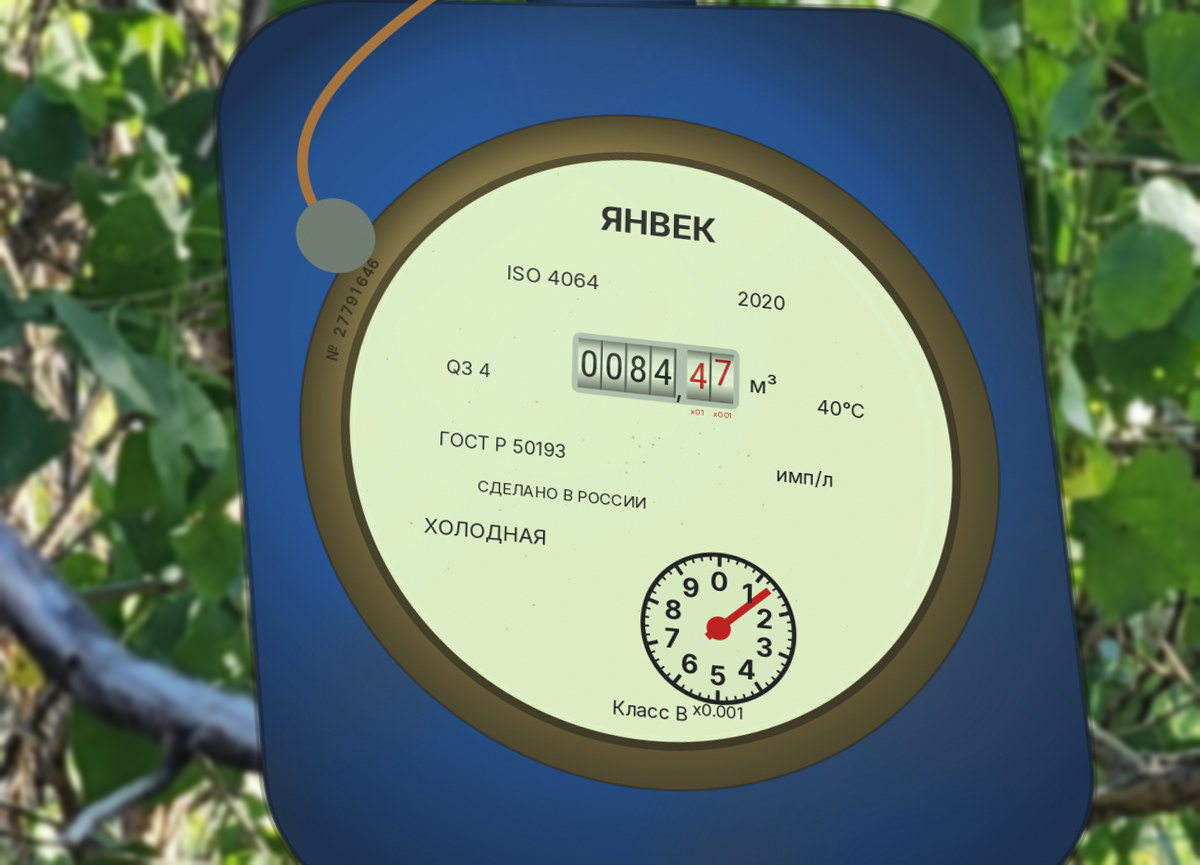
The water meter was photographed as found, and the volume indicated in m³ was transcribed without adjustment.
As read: 84.471 m³
